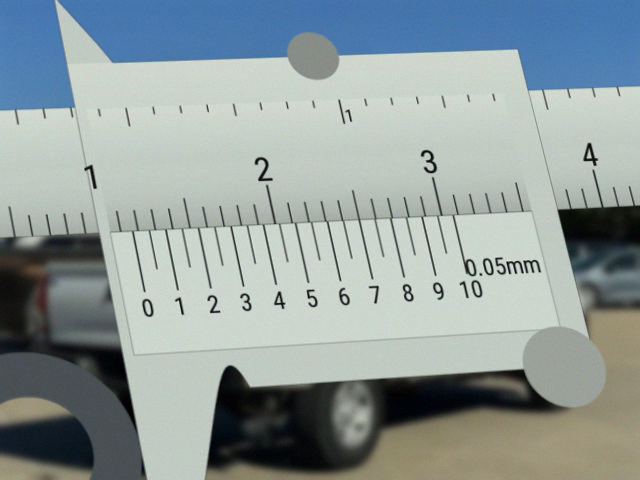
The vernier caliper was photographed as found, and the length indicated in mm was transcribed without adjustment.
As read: 11.7 mm
